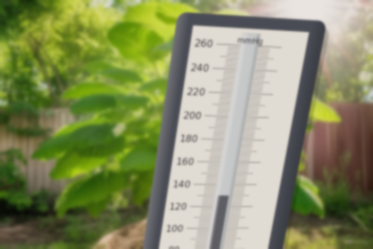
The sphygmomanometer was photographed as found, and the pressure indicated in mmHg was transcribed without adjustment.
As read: 130 mmHg
